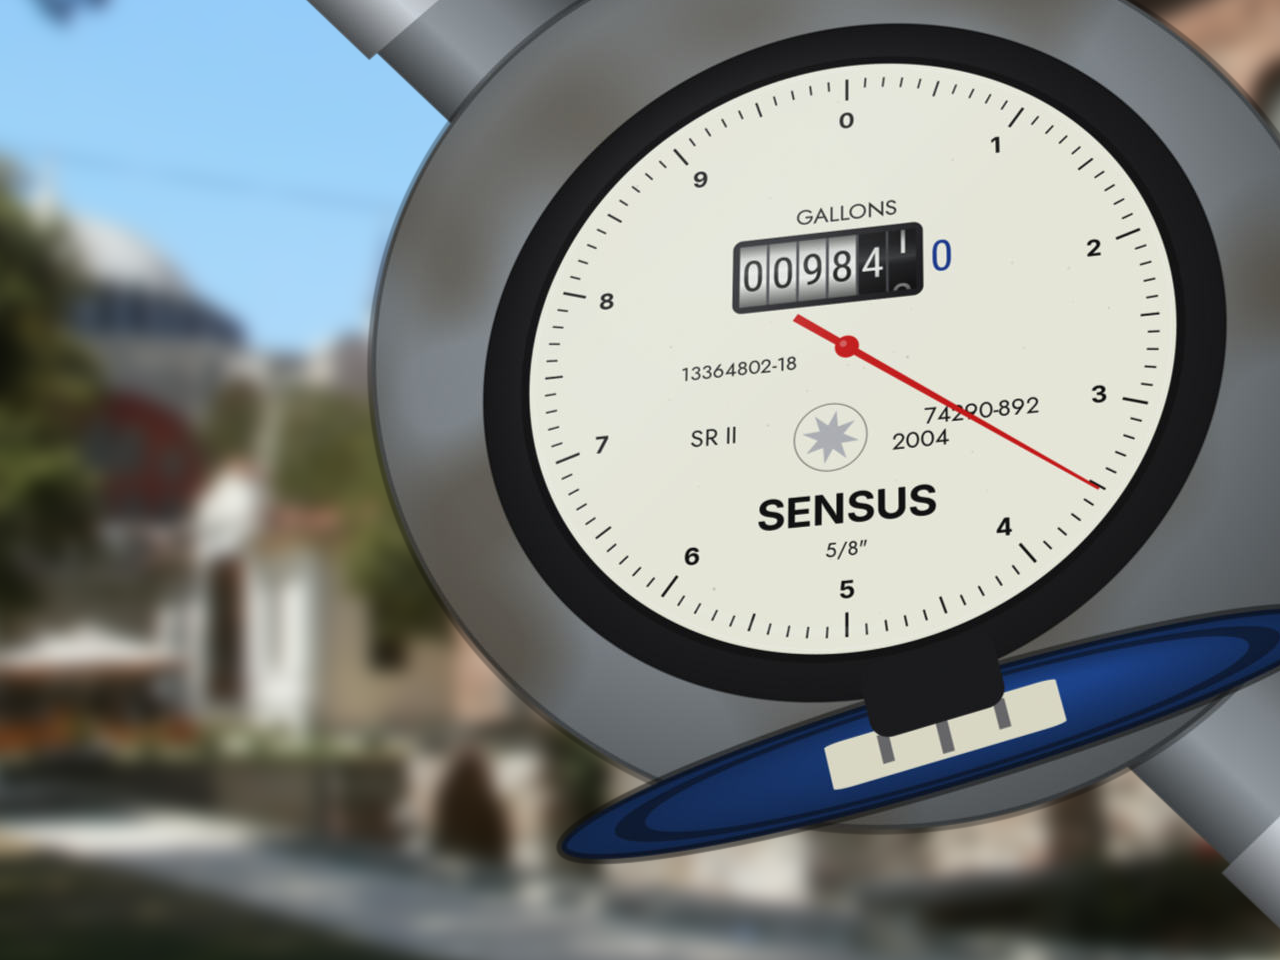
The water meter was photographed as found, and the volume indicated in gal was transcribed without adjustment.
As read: 98413.5 gal
